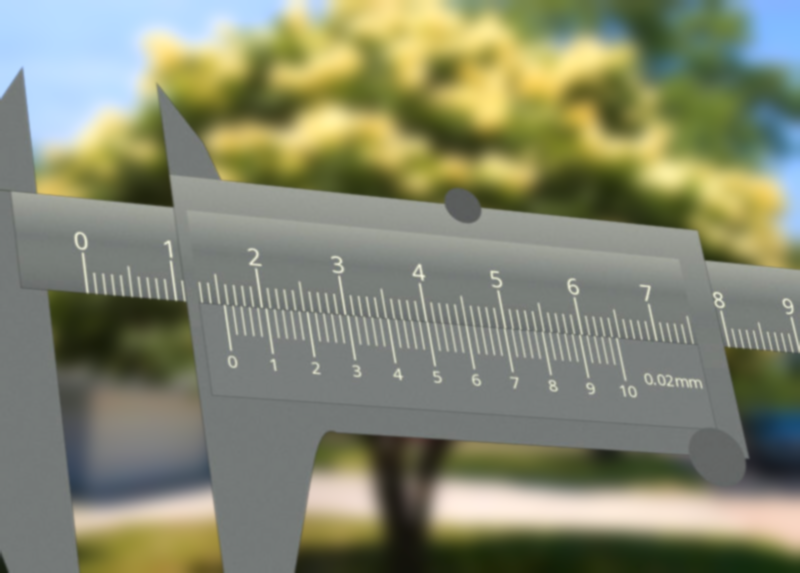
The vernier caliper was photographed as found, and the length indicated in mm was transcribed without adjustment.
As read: 15.6 mm
